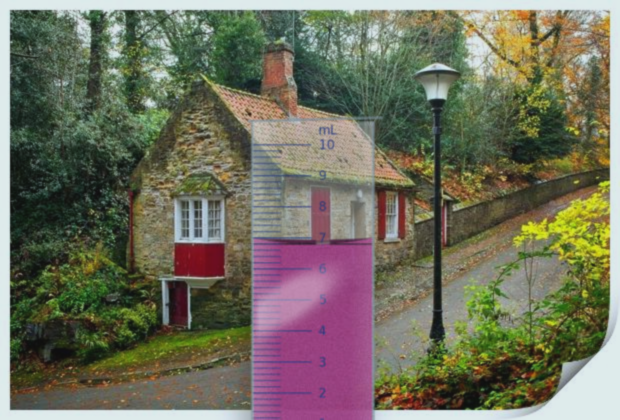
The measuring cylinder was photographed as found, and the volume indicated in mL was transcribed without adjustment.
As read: 6.8 mL
